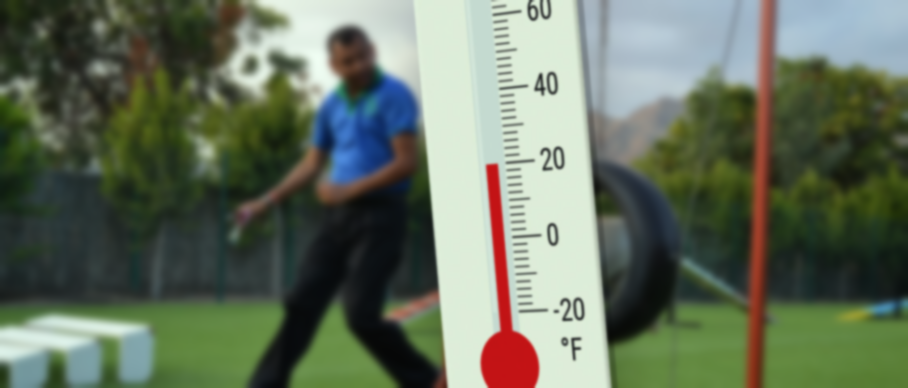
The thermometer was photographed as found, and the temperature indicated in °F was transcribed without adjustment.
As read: 20 °F
